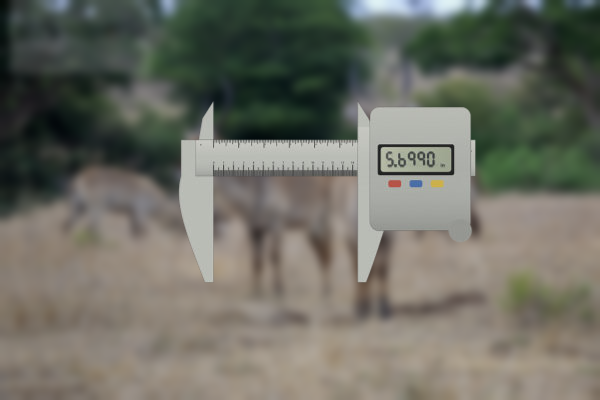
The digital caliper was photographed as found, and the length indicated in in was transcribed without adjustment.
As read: 5.6990 in
